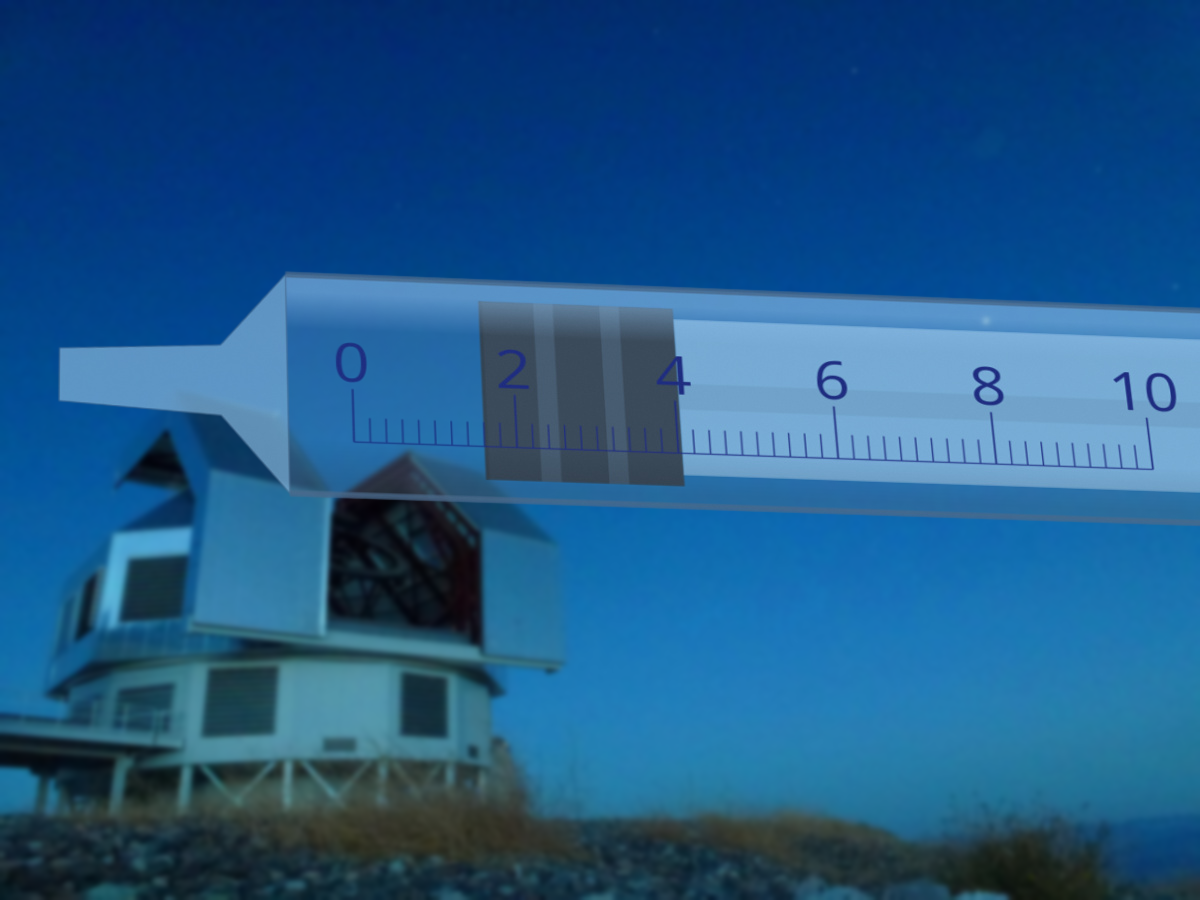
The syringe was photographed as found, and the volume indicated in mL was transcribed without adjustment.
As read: 1.6 mL
